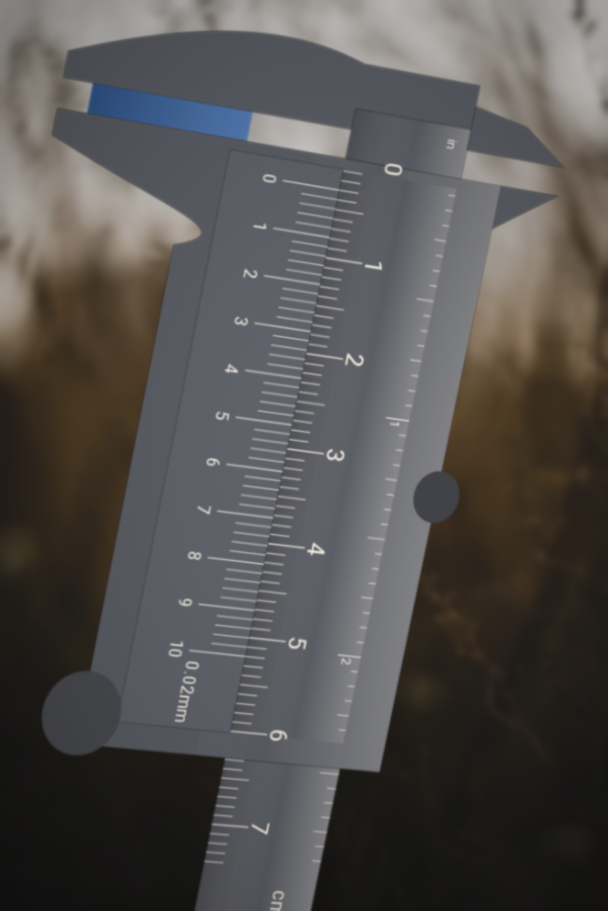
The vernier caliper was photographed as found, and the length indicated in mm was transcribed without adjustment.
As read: 3.0 mm
